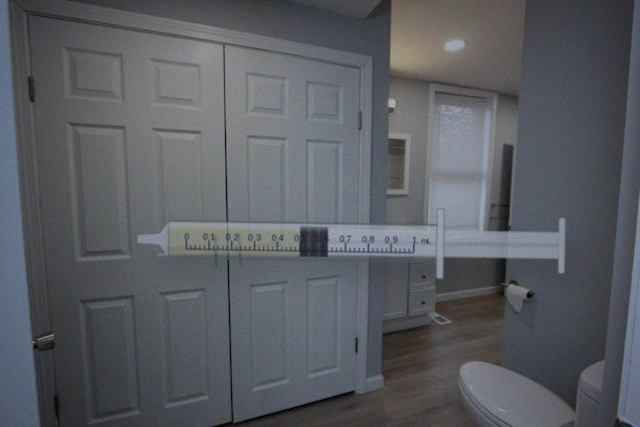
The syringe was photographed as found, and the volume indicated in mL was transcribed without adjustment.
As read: 0.5 mL
